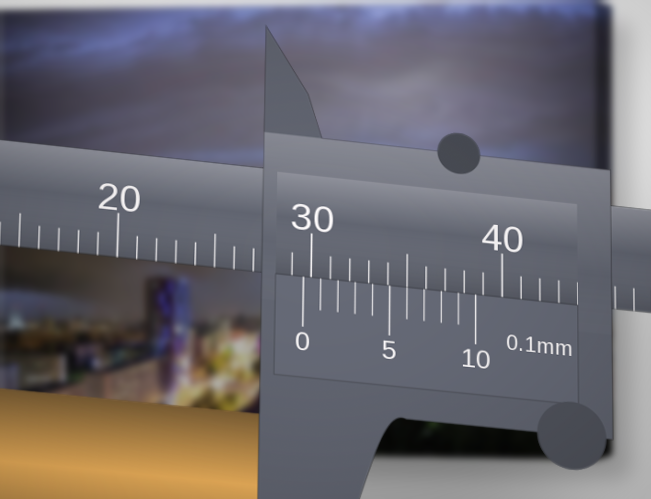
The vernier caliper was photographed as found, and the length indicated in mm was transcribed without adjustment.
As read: 29.6 mm
